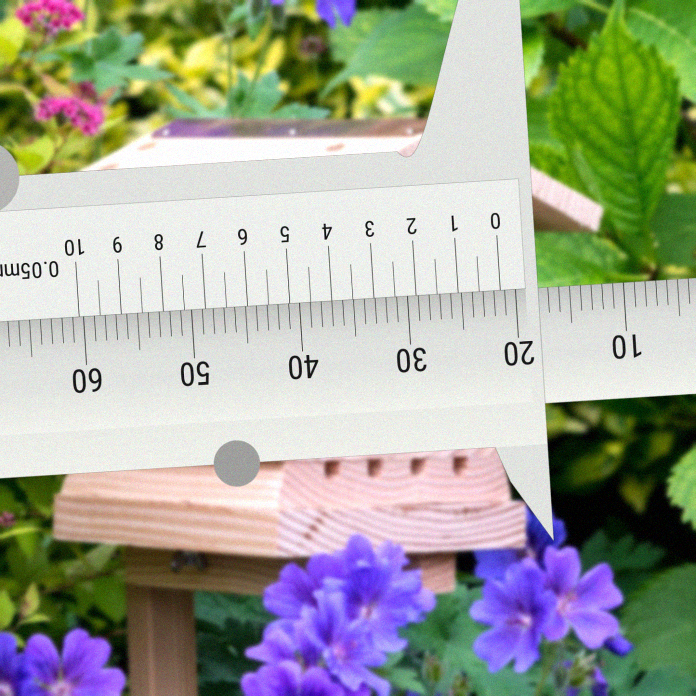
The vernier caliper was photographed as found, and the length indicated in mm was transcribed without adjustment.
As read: 21.4 mm
